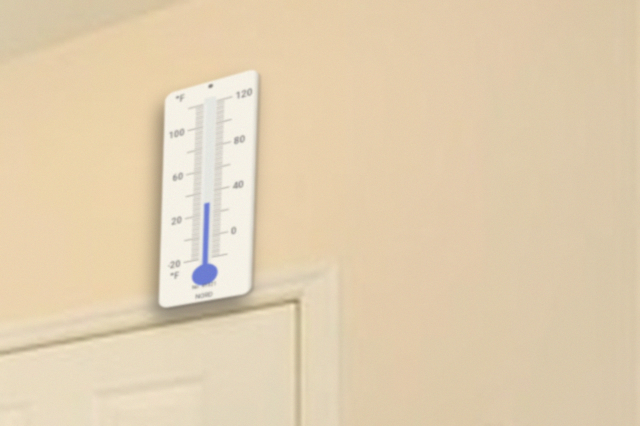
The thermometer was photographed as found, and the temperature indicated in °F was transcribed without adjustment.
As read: 30 °F
